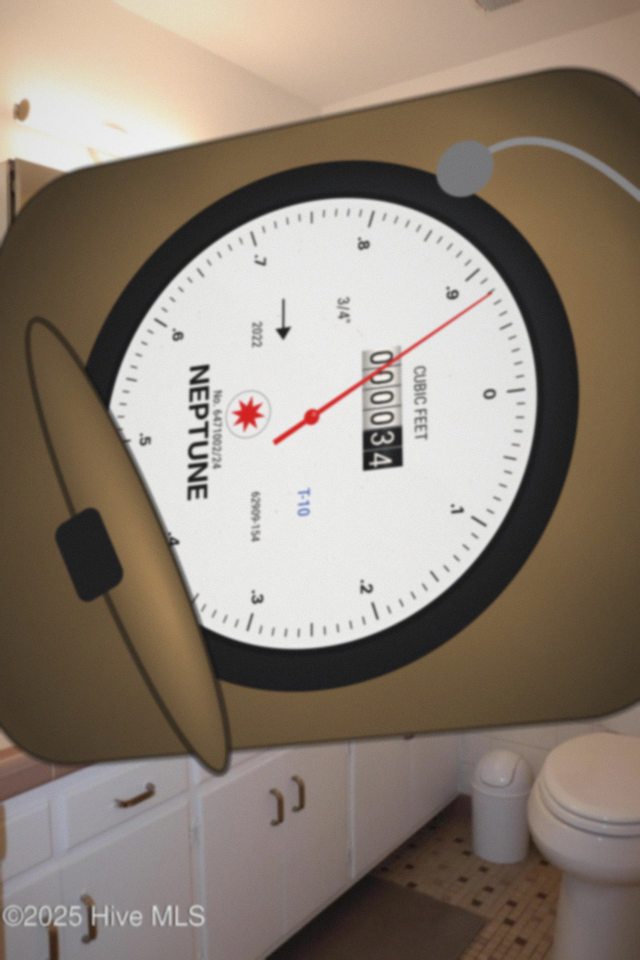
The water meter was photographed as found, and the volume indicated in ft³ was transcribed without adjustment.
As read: 33.92 ft³
